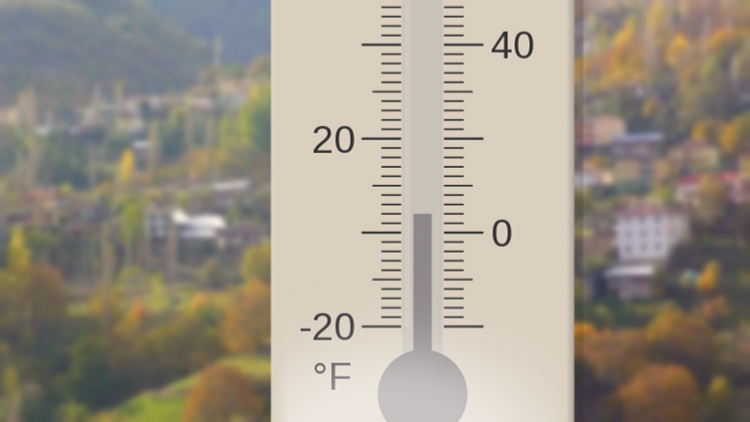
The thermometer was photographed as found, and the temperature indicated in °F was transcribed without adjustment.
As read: 4 °F
